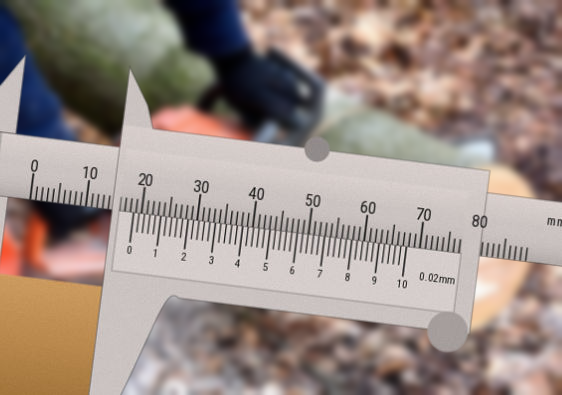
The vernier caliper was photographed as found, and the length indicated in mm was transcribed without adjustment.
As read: 18.6 mm
